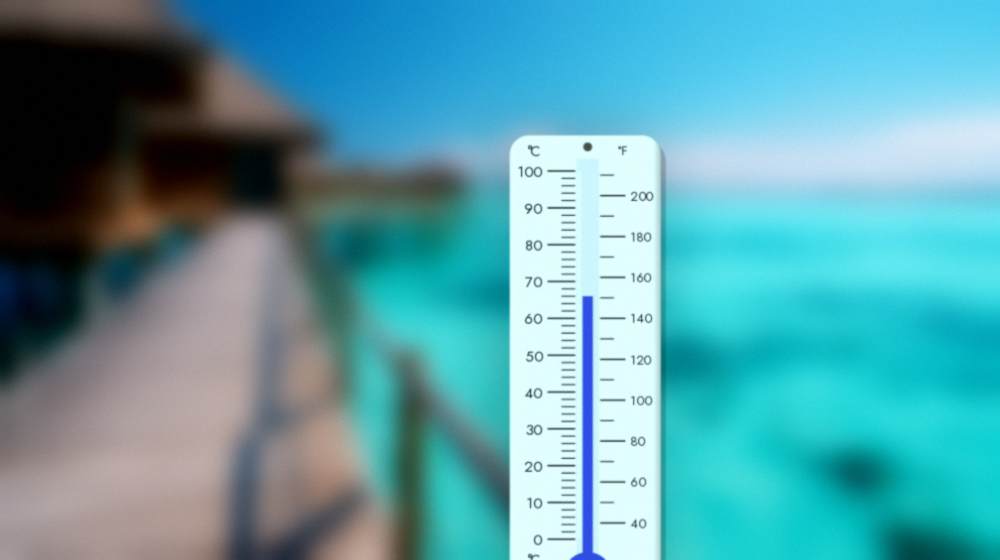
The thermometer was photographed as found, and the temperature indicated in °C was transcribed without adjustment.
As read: 66 °C
